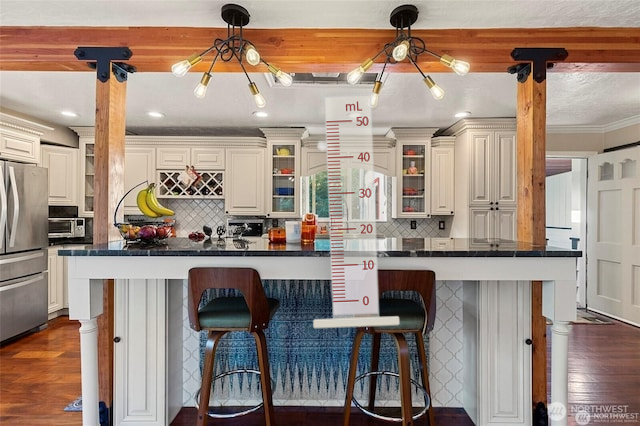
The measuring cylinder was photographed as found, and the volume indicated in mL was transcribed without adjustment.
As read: 10 mL
